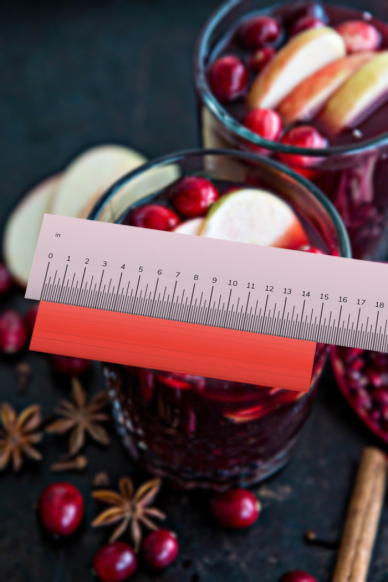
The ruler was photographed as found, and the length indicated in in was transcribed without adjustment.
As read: 15 in
